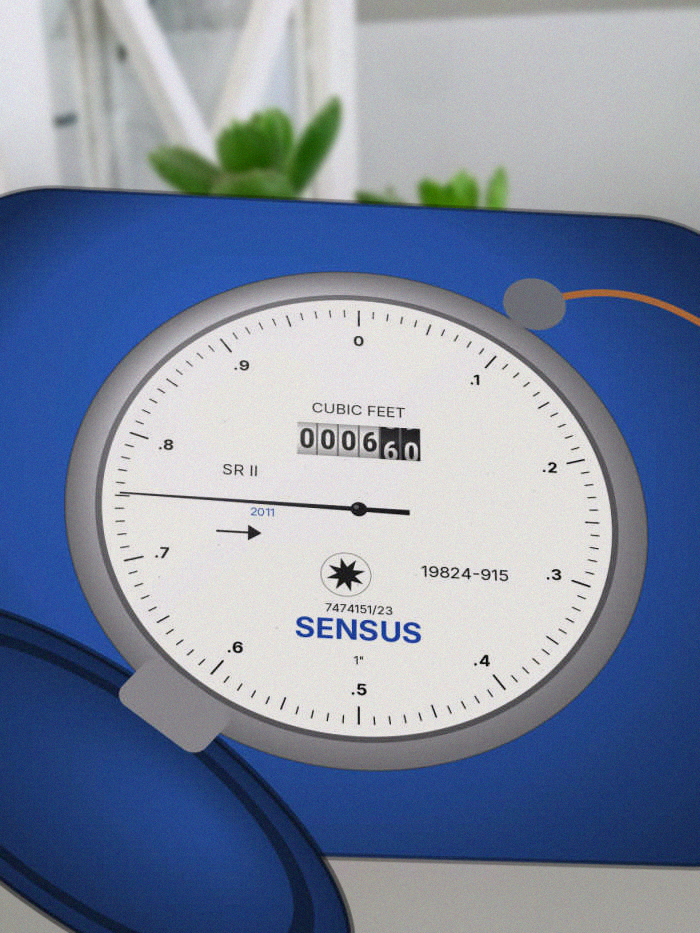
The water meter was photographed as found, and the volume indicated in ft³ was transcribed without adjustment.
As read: 659.75 ft³
